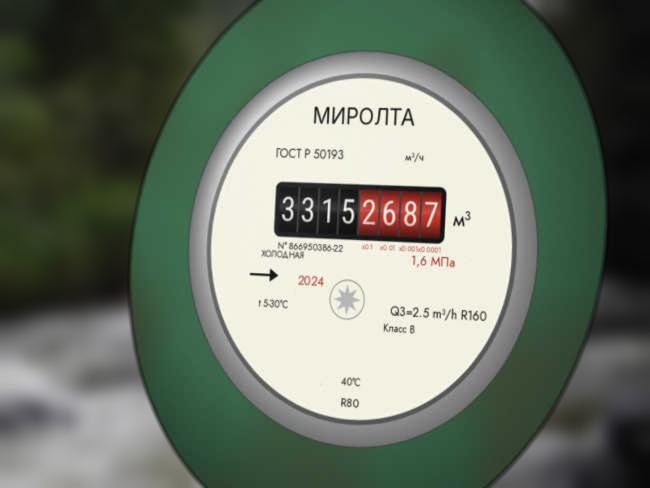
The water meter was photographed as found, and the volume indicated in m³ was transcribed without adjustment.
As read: 3315.2687 m³
